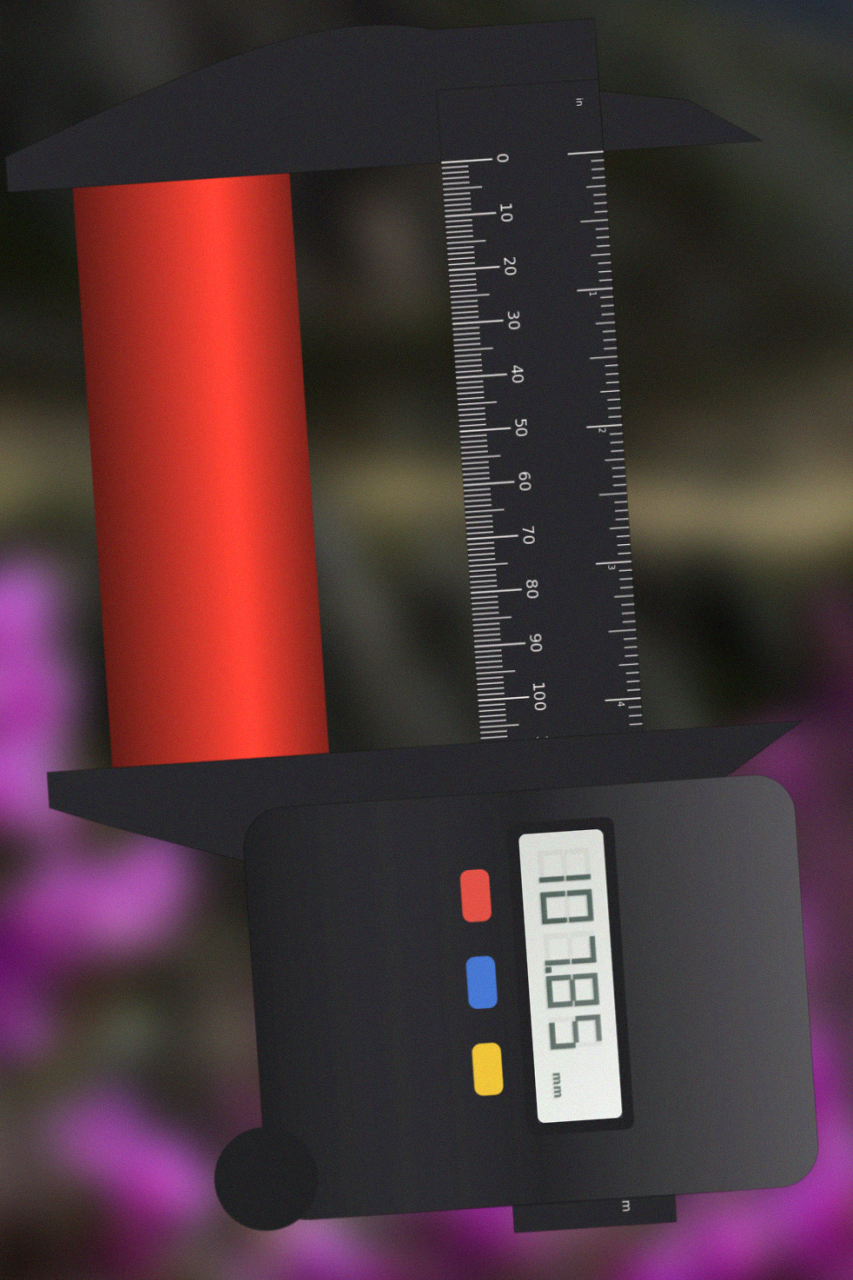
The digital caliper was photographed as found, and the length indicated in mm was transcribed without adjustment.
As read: 107.85 mm
